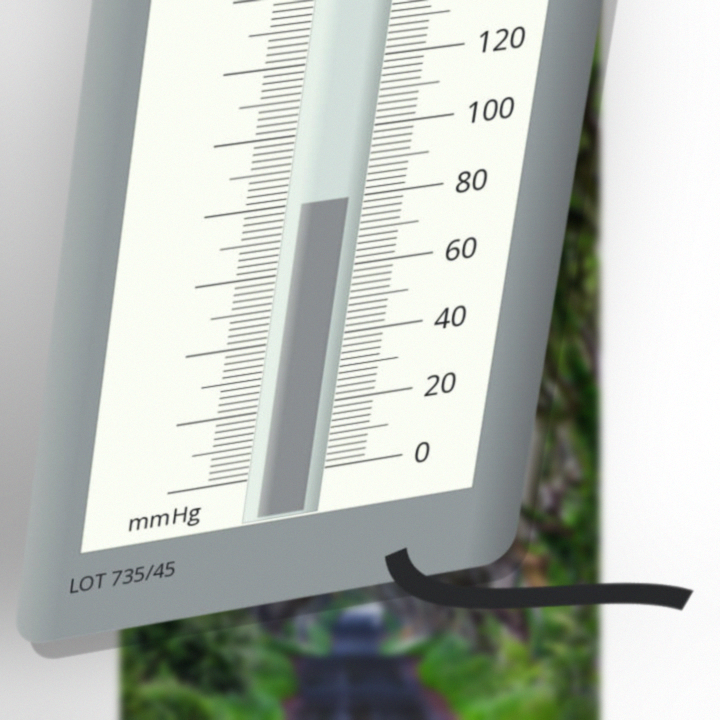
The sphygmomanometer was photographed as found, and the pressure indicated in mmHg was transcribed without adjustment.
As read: 80 mmHg
